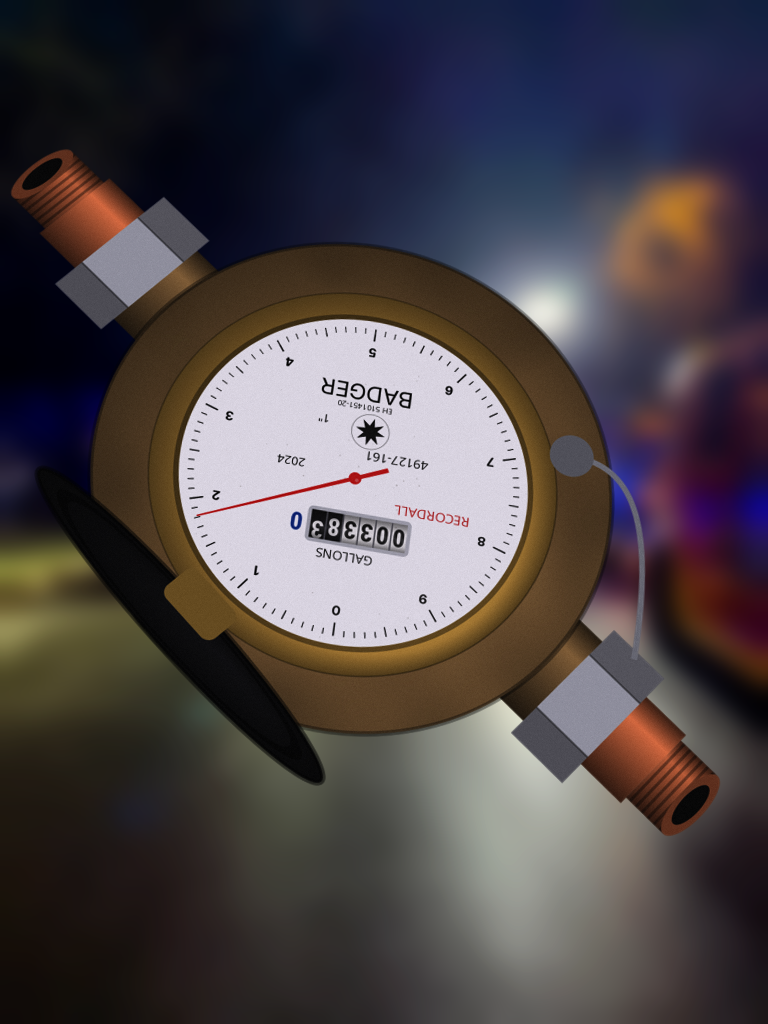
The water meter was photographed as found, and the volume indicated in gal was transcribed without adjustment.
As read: 33831.8 gal
